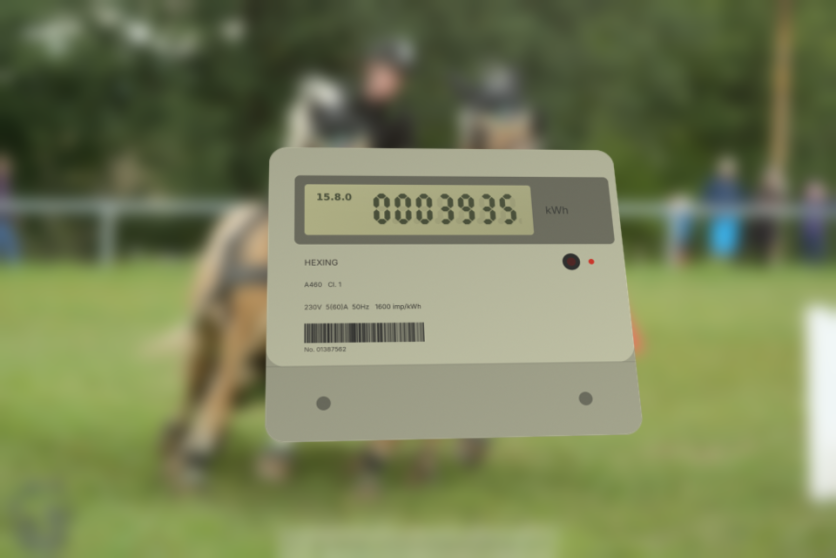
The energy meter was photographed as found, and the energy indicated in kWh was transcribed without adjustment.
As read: 3935 kWh
